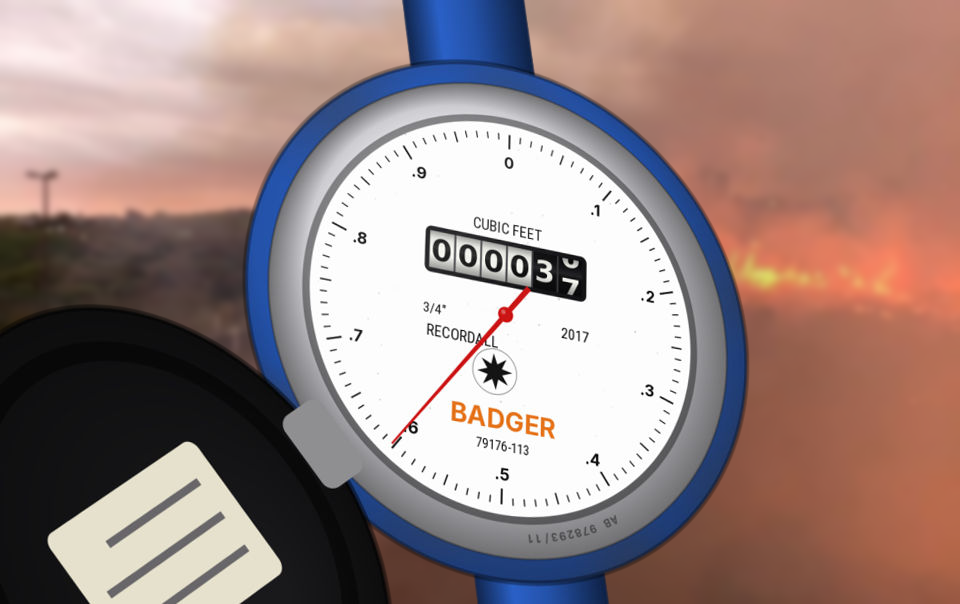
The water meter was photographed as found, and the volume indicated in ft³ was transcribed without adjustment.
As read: 36.60 ft³
